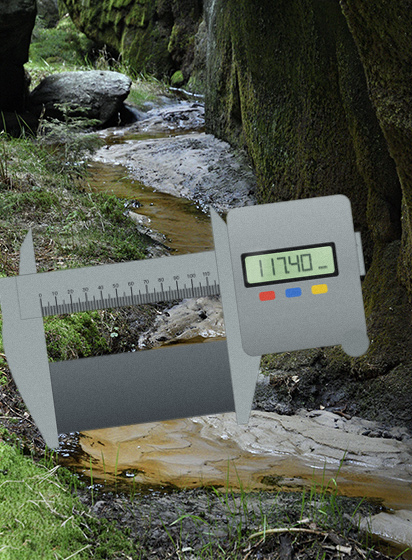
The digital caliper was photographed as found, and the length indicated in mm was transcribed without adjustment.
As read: 117.40 mm
